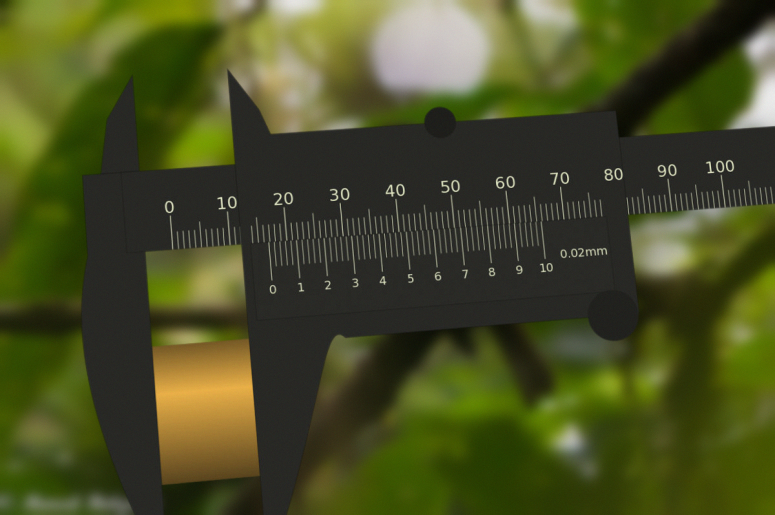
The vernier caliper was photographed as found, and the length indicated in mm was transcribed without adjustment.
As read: 16.8 mm
